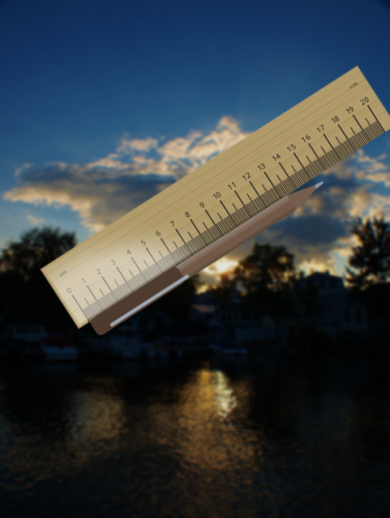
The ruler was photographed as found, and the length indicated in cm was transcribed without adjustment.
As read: 15.5 cm
